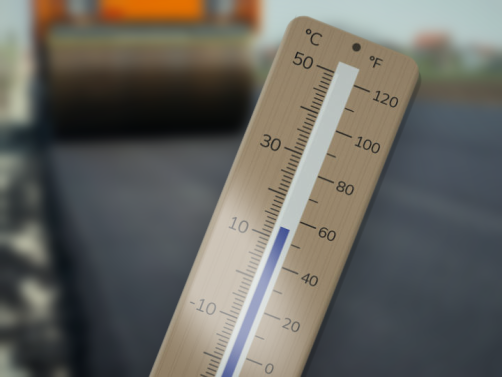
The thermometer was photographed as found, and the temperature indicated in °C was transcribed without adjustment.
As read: 13 °C
